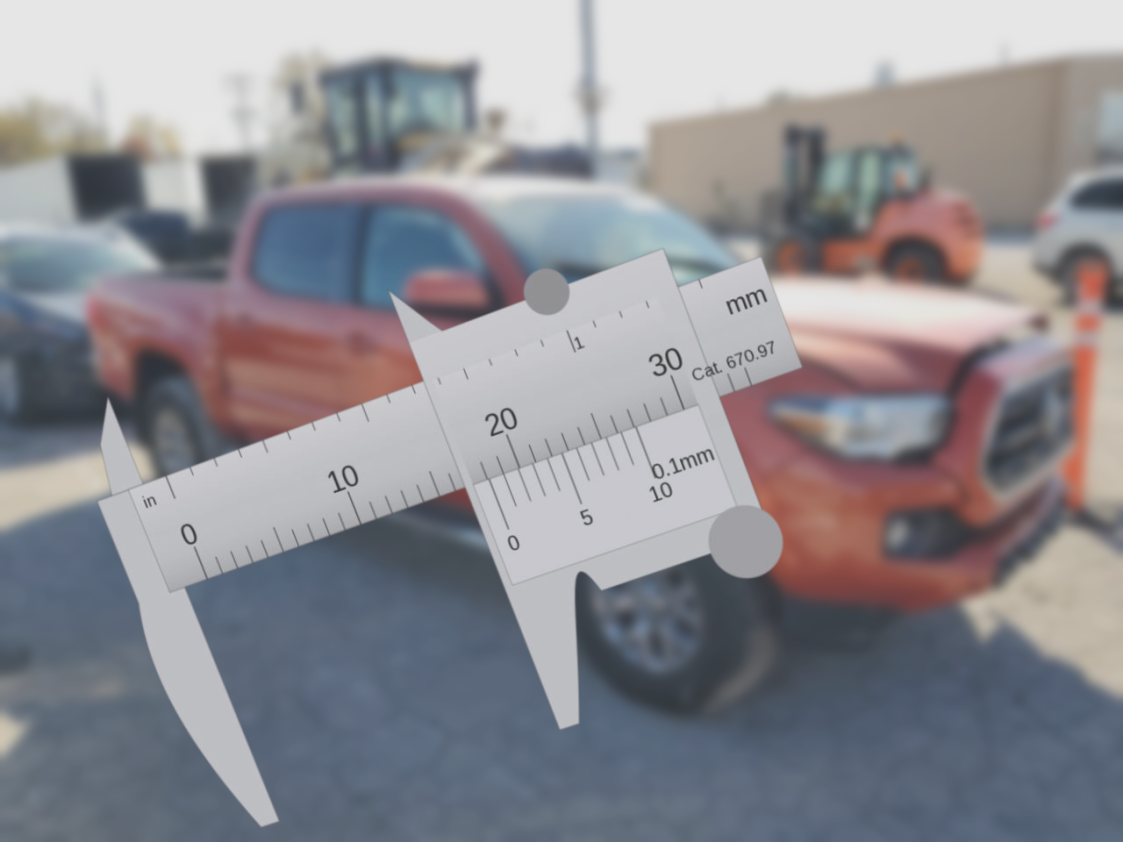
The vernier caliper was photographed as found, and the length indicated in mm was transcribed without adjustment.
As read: 18.1 mm
